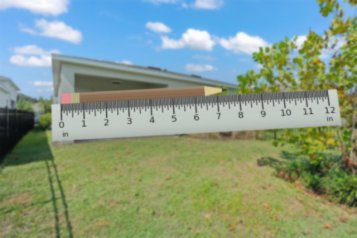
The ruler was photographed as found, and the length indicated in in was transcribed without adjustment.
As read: 7.5 in
